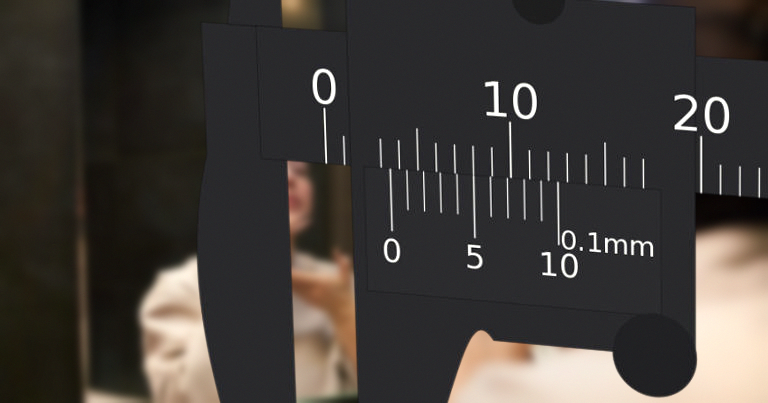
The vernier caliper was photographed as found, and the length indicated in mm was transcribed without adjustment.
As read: 3.5 mm
